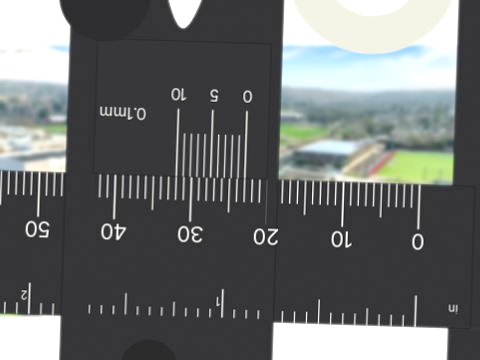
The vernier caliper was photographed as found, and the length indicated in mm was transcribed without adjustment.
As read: 23.0 mm
